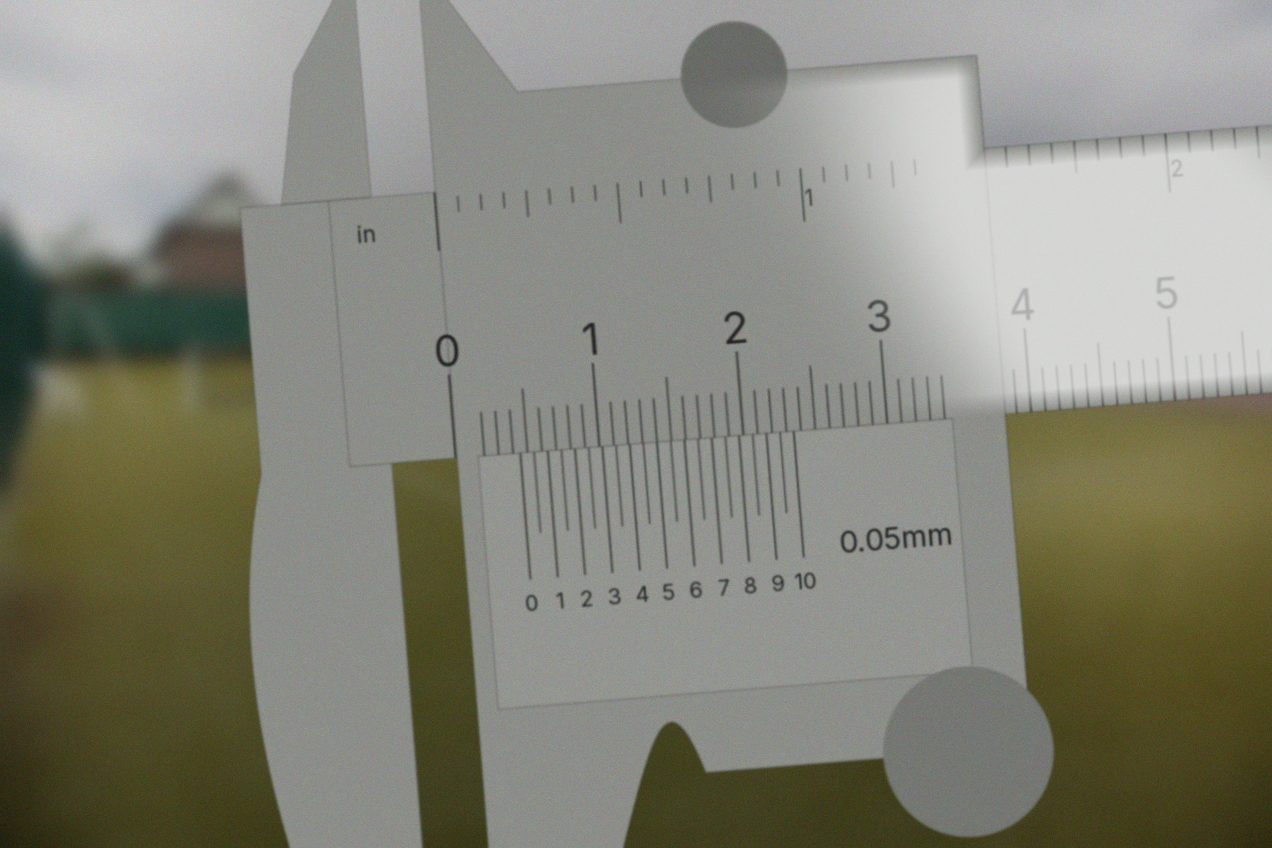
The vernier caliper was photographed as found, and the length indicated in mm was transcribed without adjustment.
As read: 4.5 mm
